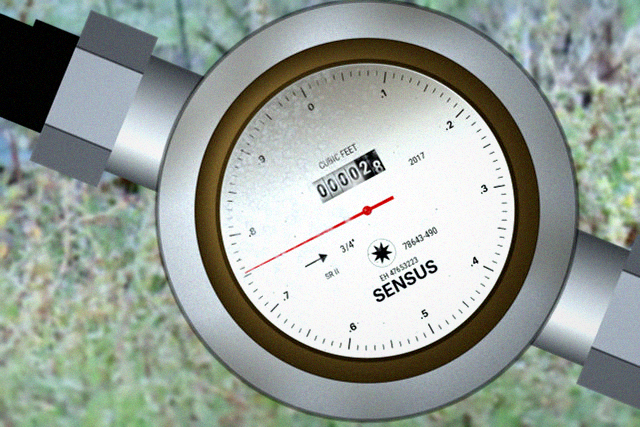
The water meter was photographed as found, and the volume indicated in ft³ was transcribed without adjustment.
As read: 27.75 ft³
